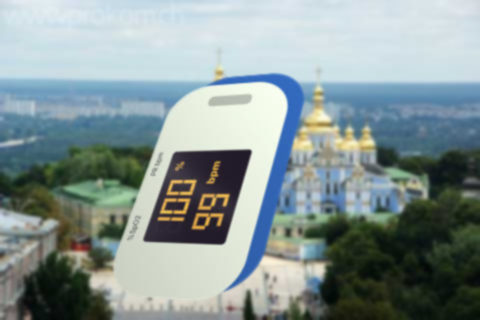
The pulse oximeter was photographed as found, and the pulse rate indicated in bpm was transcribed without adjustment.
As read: 99 bpm
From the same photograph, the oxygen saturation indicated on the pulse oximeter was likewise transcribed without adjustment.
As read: 100 %
